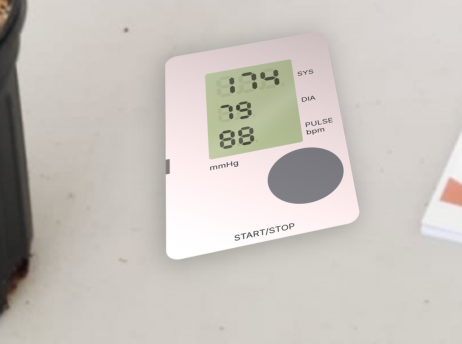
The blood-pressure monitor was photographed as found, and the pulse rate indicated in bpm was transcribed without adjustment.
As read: 88 bpm
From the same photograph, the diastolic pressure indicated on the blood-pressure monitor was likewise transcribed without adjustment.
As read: 79 mmHg
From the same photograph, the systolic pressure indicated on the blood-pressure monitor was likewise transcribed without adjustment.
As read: 174 mmHg
